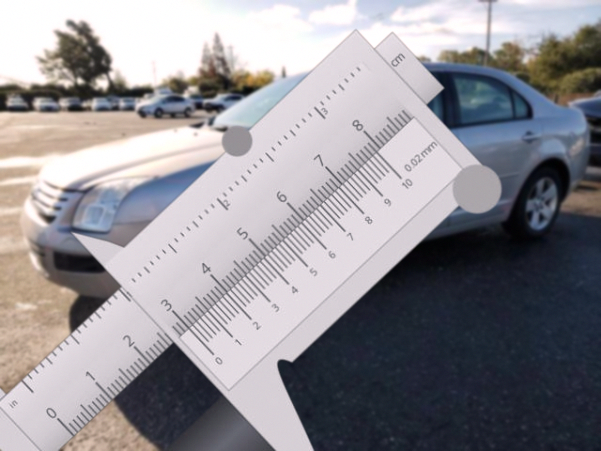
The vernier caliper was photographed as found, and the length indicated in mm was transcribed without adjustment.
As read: 30.0 mm
